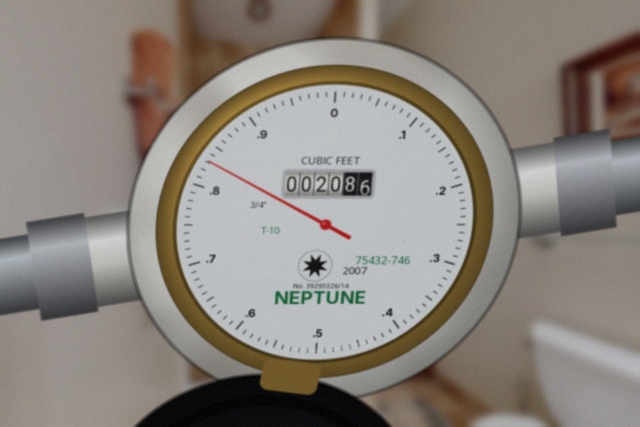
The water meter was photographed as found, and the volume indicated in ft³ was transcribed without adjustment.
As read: 2085.83 ft³
